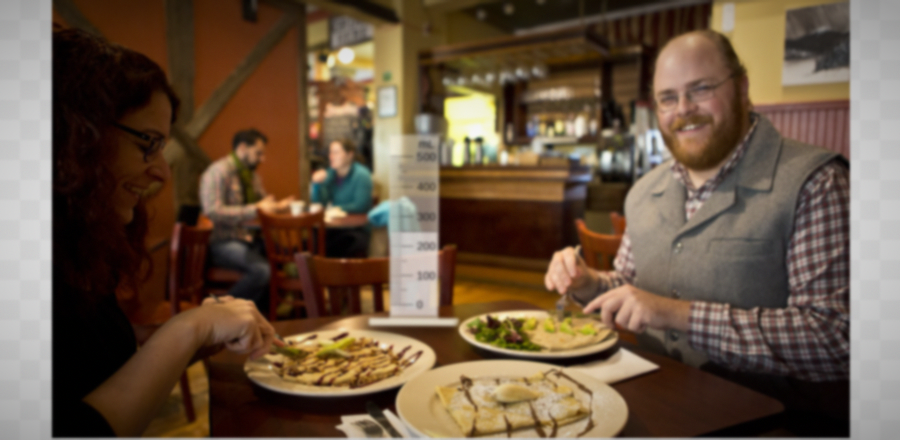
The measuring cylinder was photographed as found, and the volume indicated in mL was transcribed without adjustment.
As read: 250 mL
